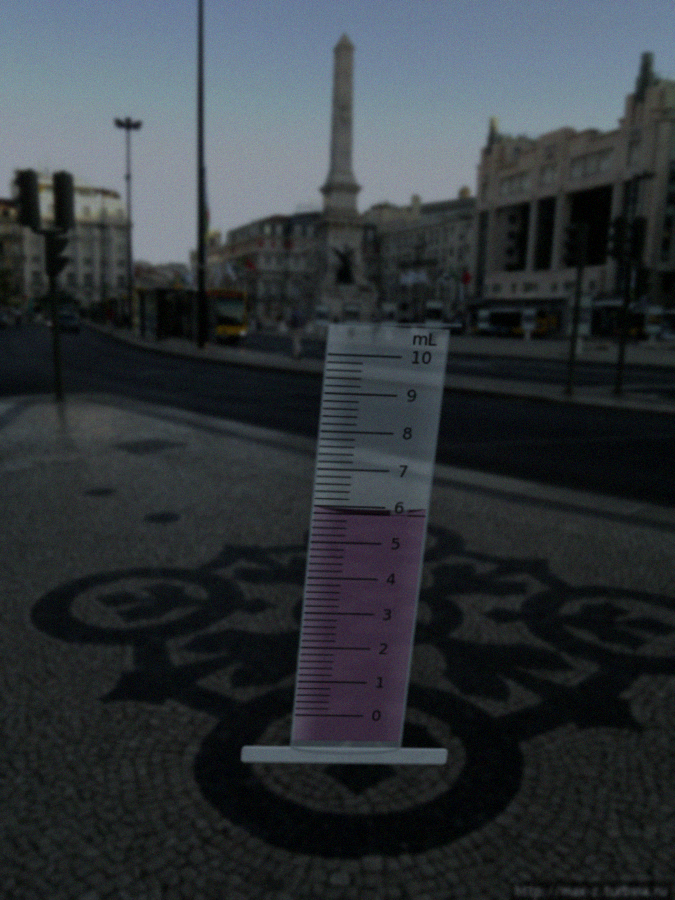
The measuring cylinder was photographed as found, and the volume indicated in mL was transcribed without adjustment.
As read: 5.8 mL
